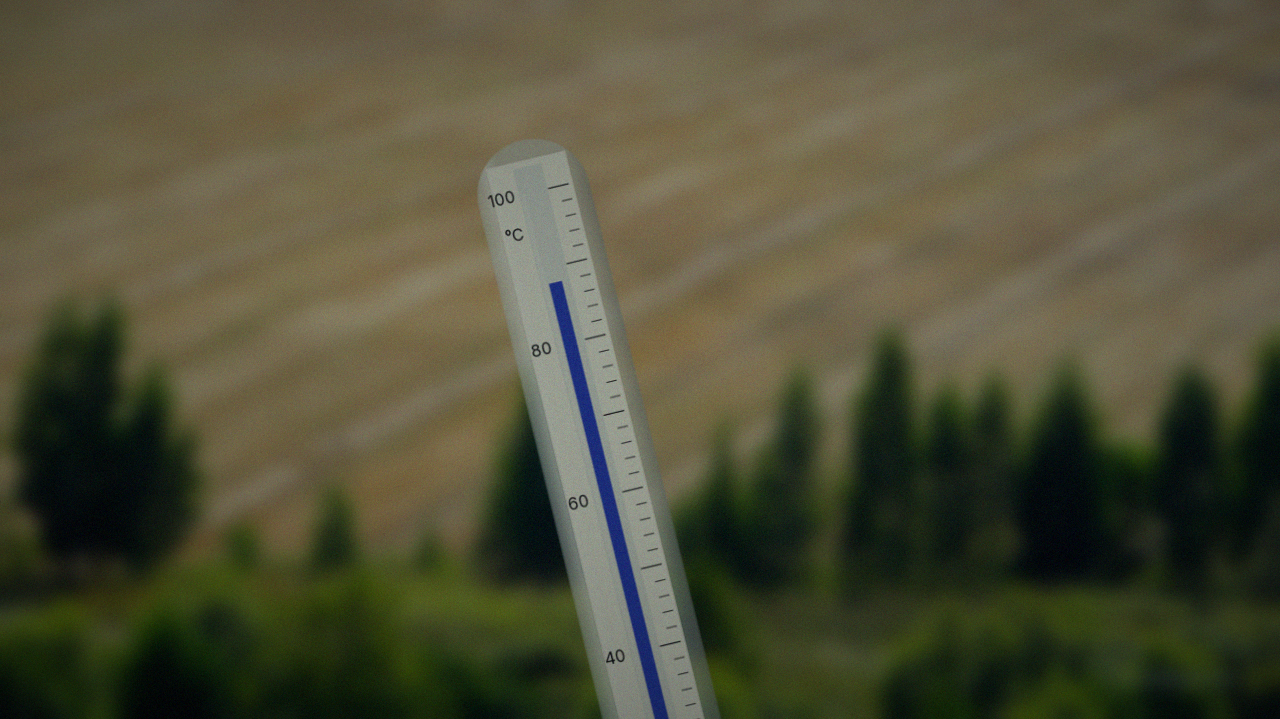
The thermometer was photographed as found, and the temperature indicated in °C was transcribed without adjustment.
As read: 88 °C
